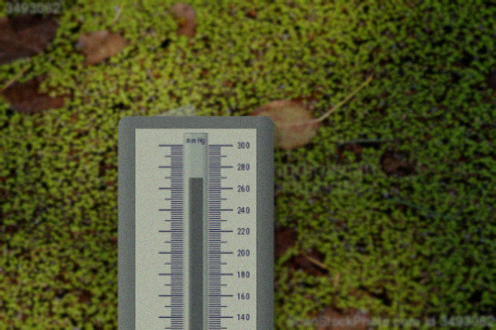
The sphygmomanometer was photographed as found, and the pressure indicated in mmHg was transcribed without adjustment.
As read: 270 mmHg
